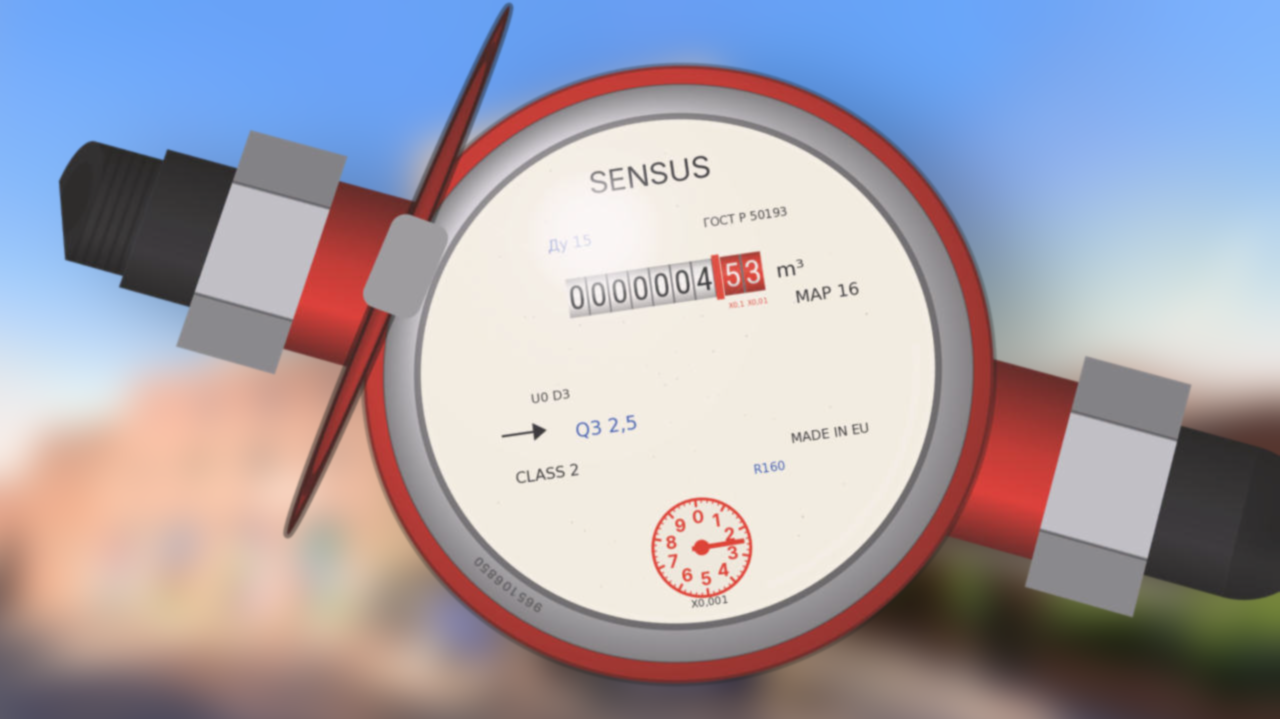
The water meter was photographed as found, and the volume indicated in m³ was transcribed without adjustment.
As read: 4.532 m³
